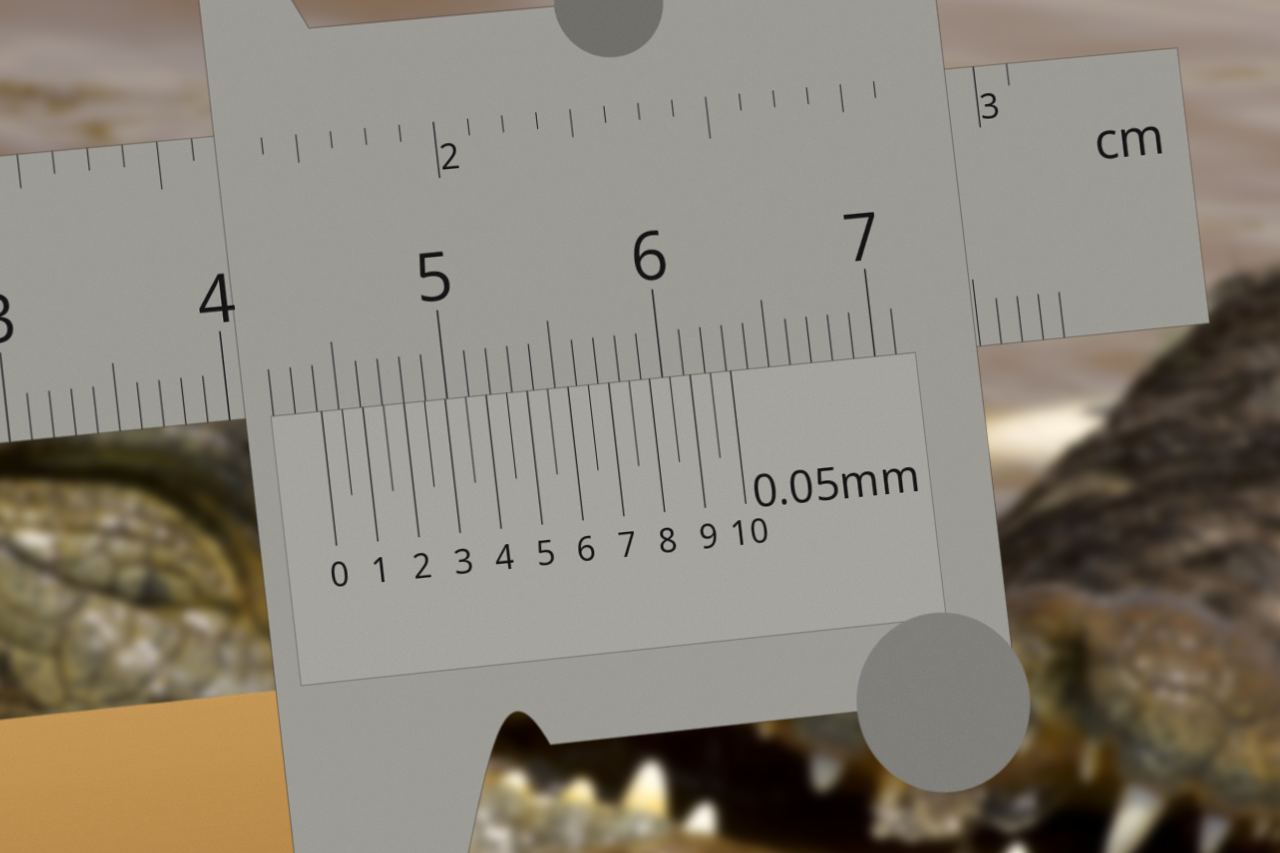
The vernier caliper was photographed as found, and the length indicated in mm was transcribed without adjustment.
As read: 44.2 mm
